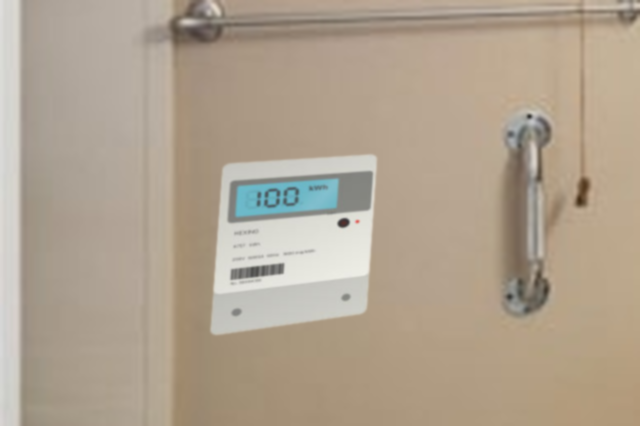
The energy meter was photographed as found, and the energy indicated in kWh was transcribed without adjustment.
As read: 100 kWh
